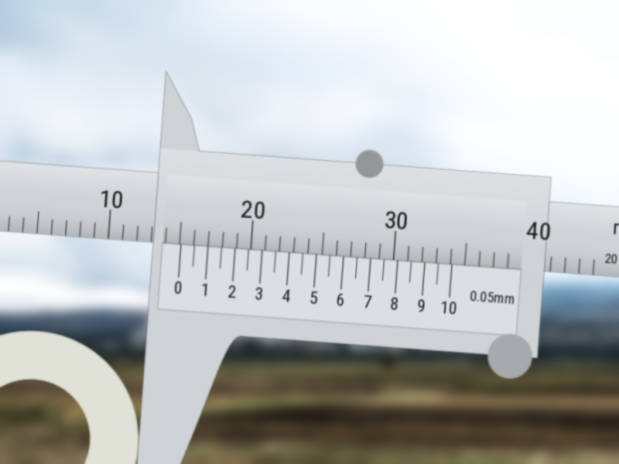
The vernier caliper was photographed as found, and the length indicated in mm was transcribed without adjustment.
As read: 15.1 mm
